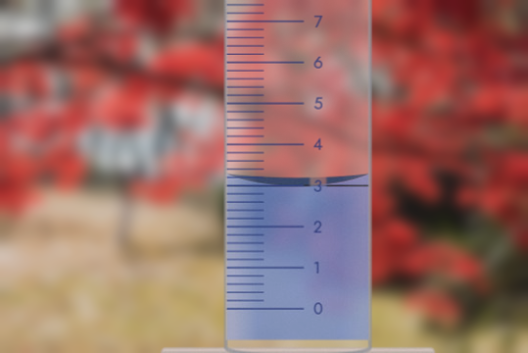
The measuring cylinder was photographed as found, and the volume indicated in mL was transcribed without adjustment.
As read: 3 mL
